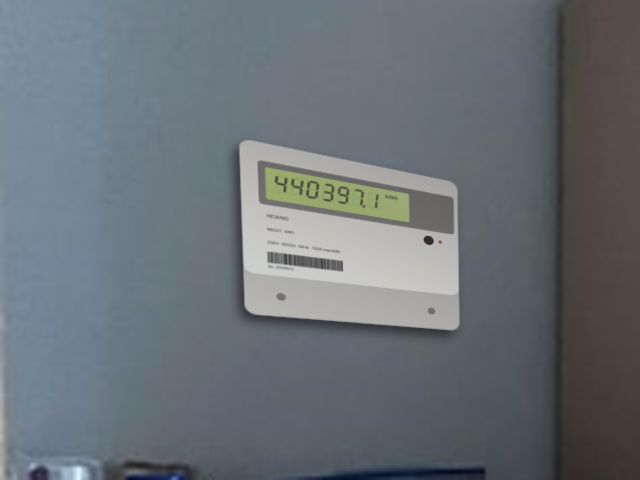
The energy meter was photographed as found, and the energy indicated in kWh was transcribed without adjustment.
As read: 440397.1 kWh
